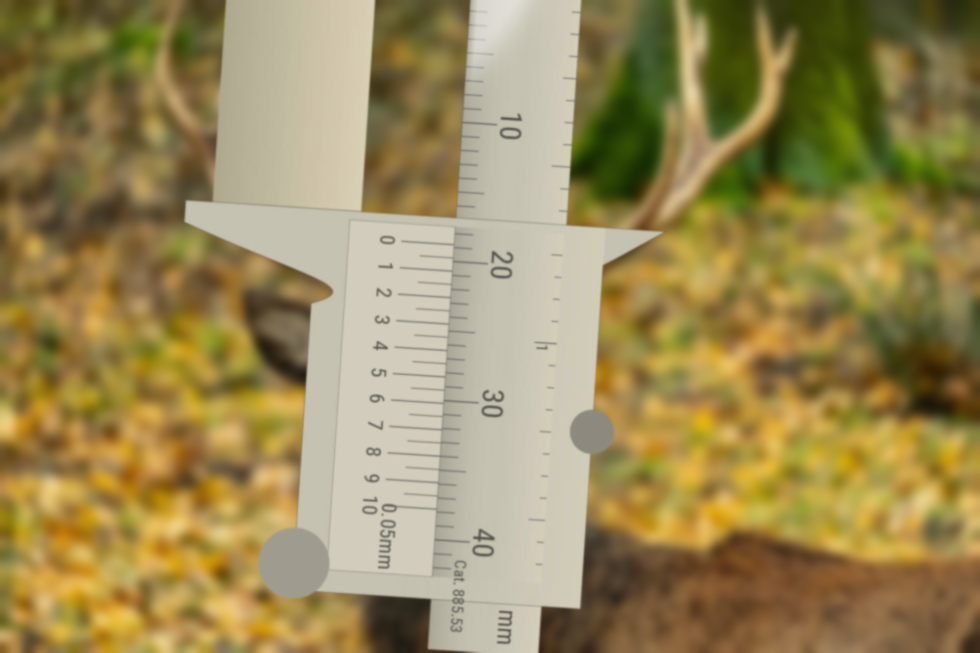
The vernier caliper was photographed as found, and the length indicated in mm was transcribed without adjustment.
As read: 18.8 mm
